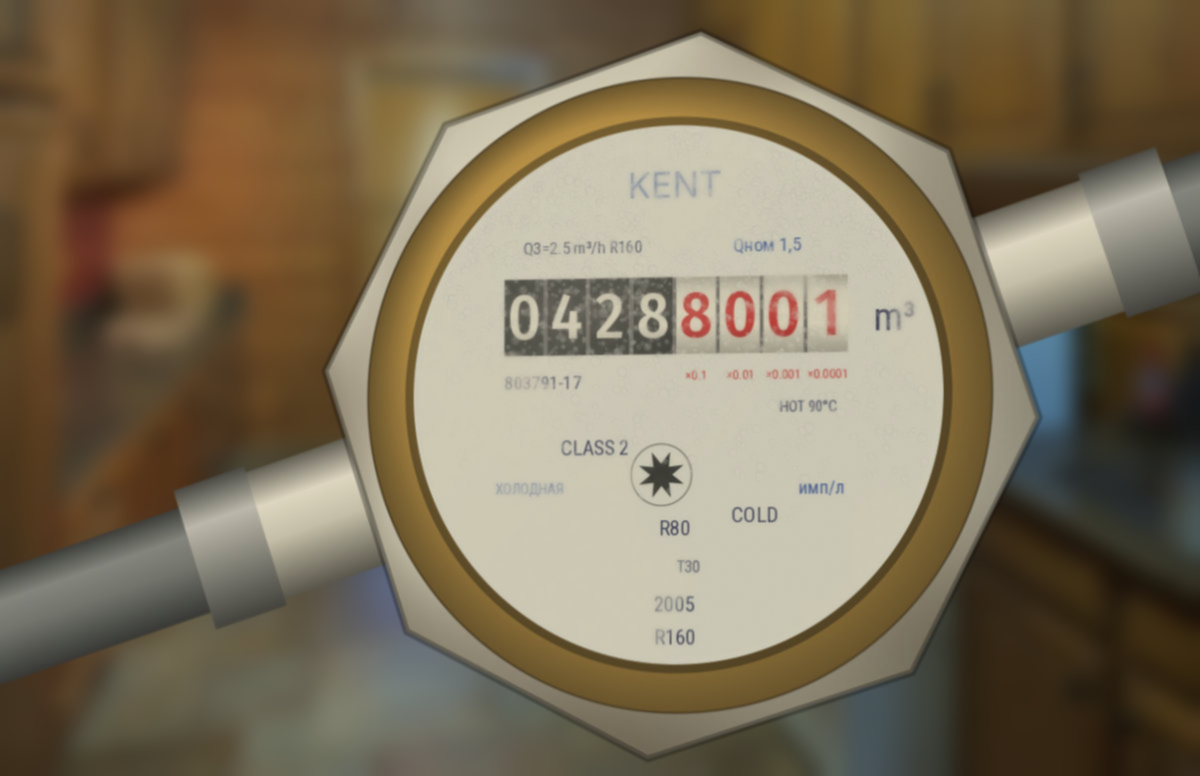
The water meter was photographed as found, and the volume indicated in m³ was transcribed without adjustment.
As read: 428.8001 m³
